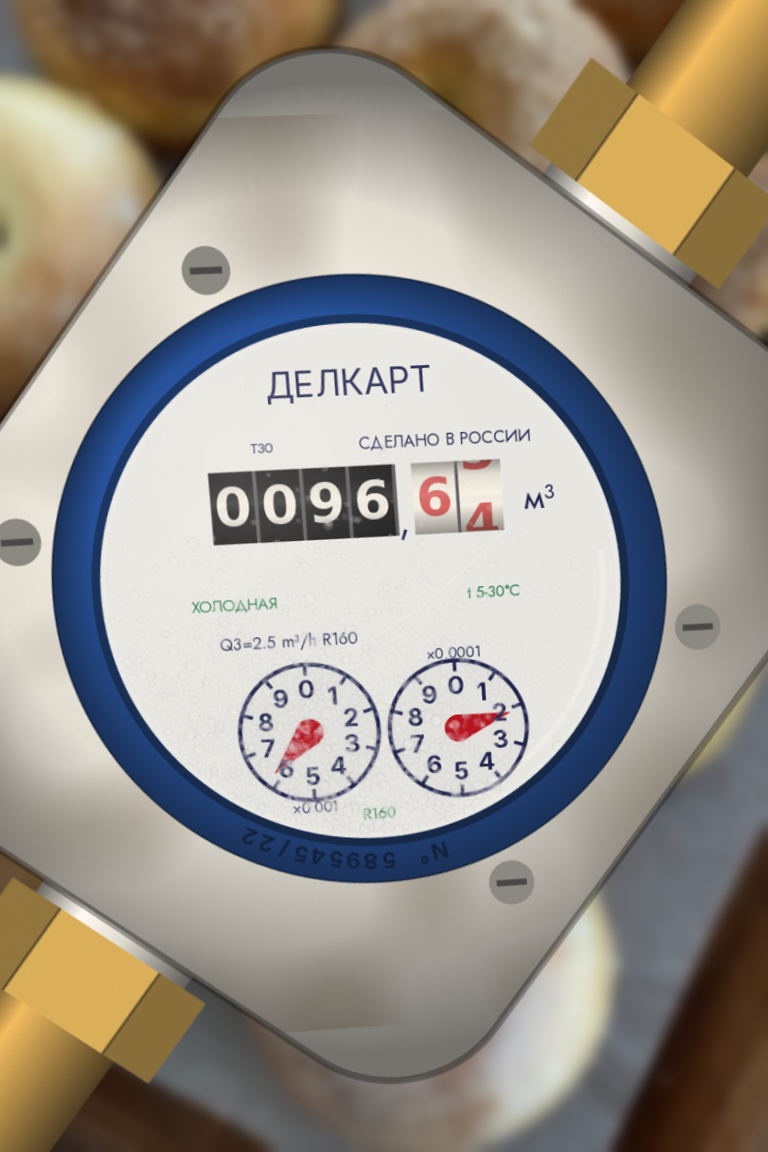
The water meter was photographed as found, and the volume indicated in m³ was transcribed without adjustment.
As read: 96.6362 m³
